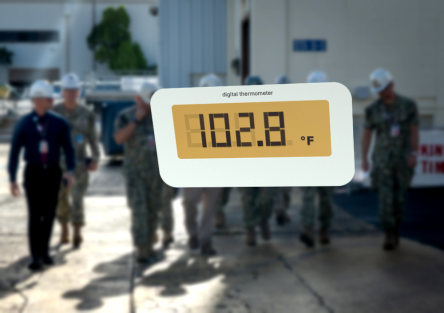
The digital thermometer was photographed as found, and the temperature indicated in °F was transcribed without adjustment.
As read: 102.8 °F
